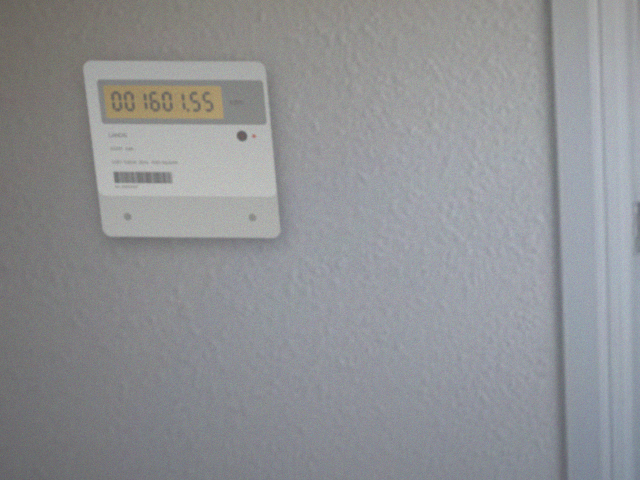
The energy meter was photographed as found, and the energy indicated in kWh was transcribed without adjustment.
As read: 1601.55 kWh
